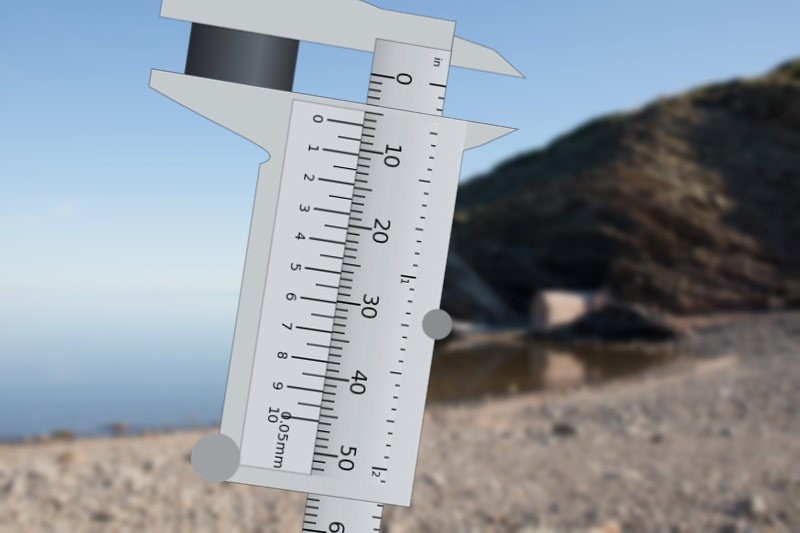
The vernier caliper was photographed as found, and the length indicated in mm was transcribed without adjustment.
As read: 6.8 mm
